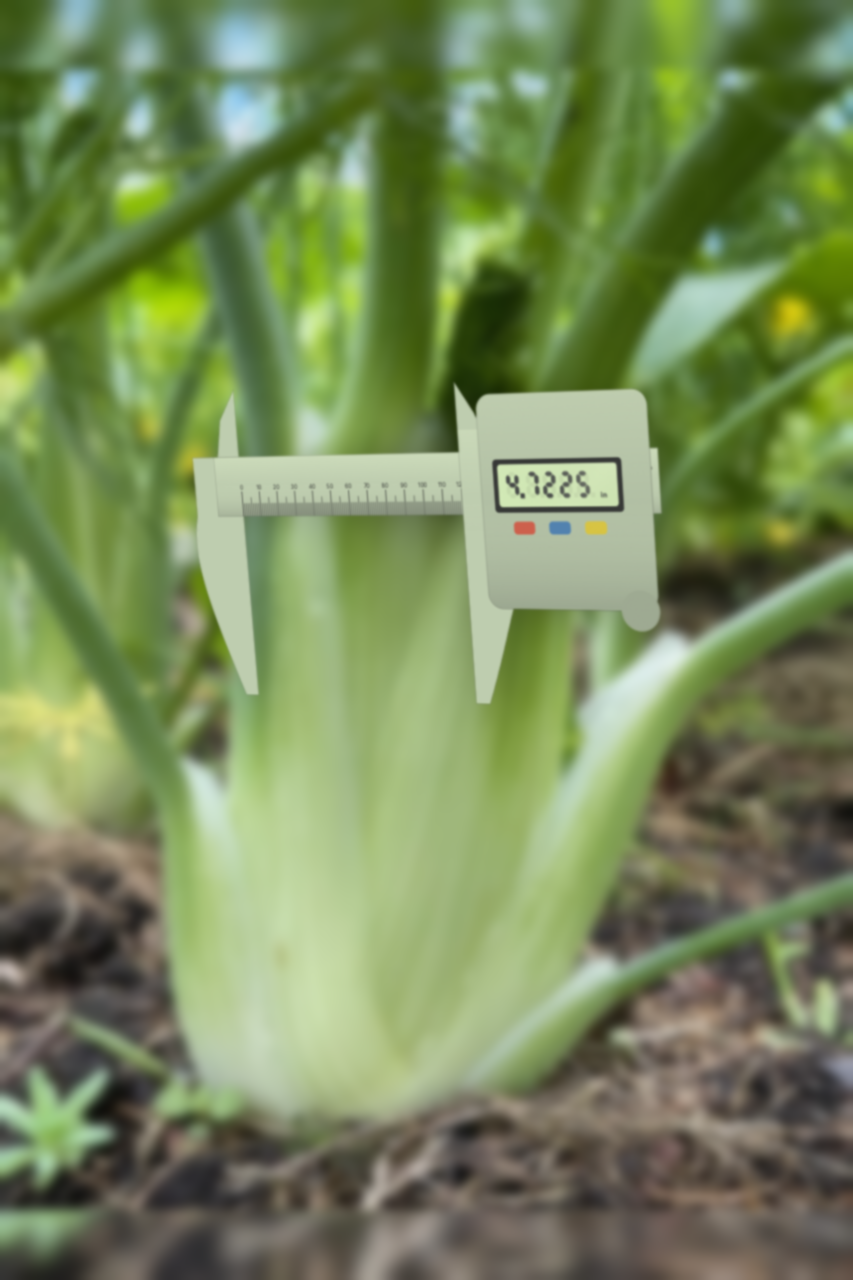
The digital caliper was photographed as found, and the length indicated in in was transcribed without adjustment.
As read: 4.7225 in
